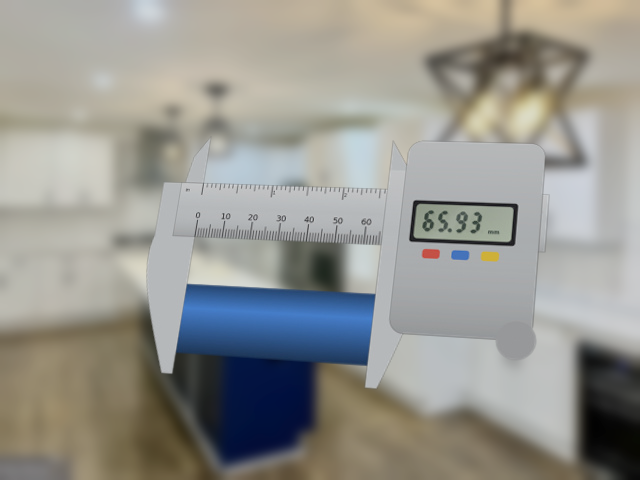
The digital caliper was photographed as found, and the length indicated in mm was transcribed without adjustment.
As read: 65.93 mm
